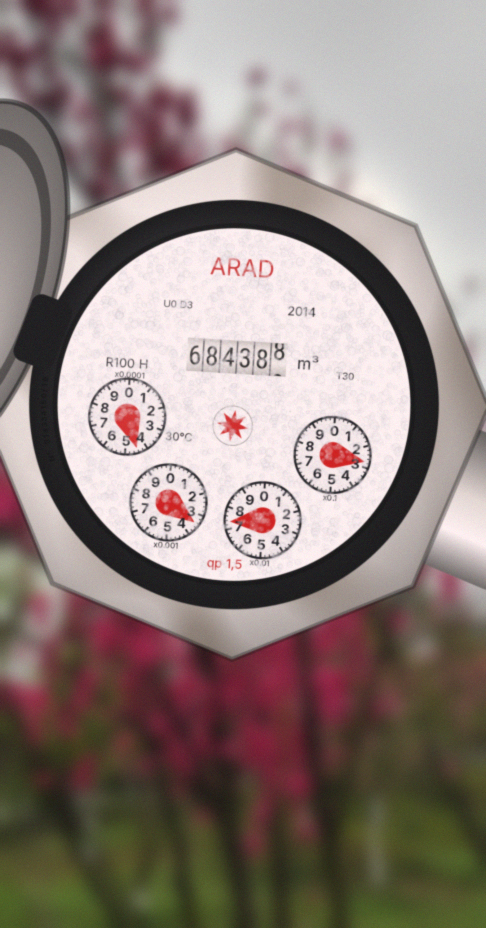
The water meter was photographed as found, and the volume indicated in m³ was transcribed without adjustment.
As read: 684388.2734 m³
